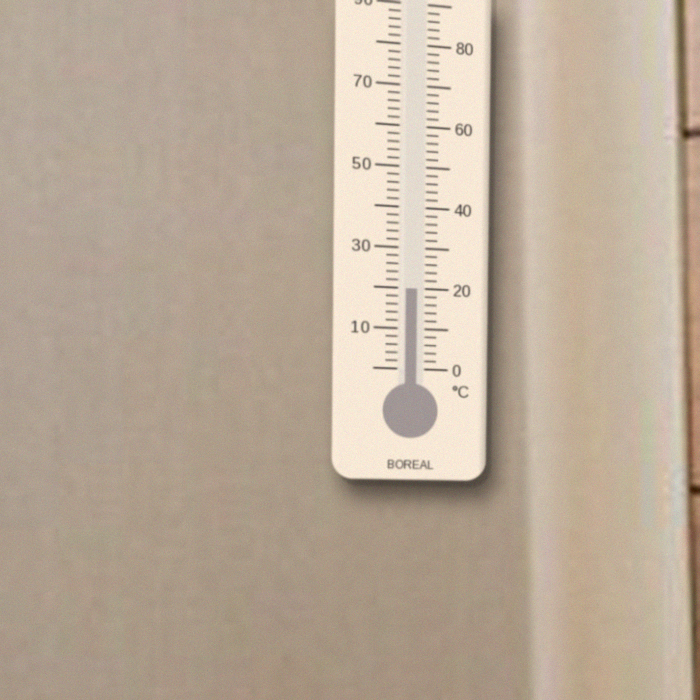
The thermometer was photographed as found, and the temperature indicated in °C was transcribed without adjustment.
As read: 20 °C
